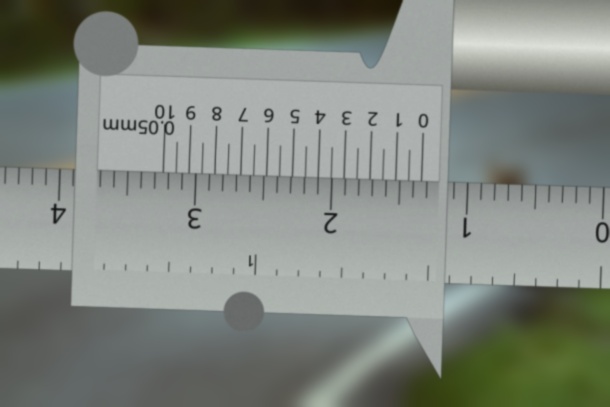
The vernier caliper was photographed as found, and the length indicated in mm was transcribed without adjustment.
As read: 13.4 mm
